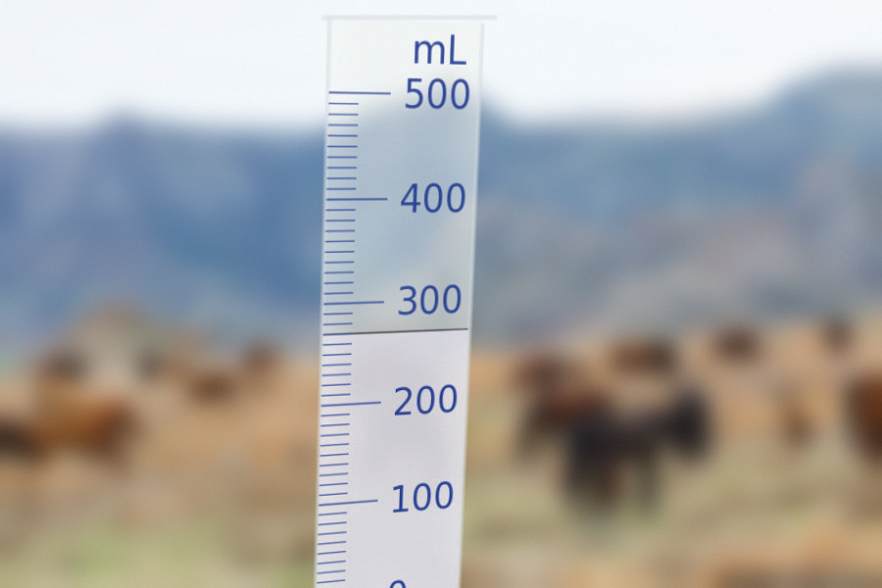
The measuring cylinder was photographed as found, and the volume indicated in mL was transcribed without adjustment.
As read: 270 mL
